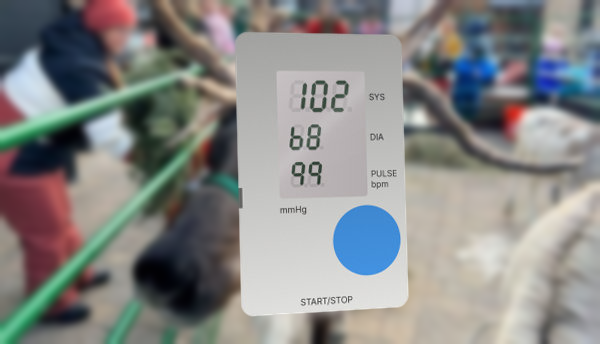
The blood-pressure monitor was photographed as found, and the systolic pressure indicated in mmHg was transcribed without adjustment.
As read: 102 mmHg
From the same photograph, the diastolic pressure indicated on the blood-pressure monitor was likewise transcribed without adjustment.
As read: 68 mmHg
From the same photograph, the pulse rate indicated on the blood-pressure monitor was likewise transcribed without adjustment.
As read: 99 bpm
